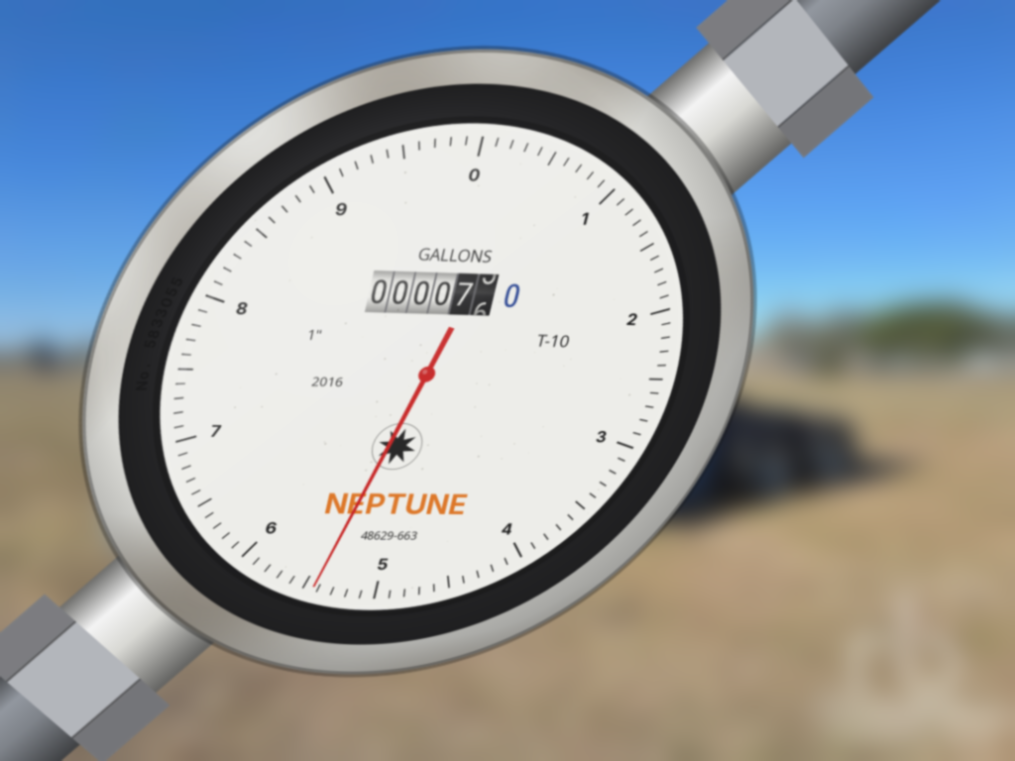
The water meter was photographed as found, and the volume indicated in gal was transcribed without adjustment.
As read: 755.4 gal
